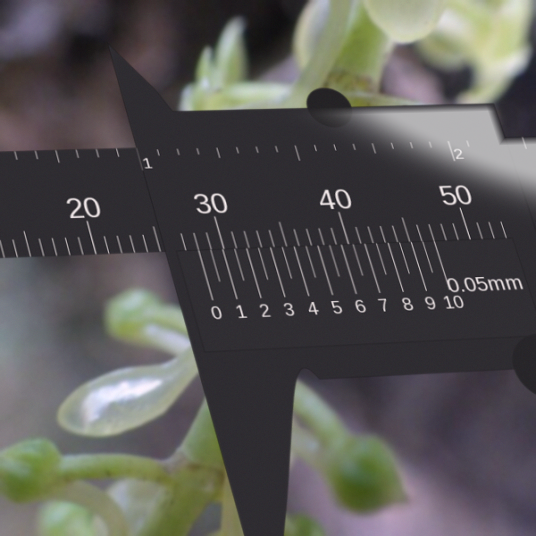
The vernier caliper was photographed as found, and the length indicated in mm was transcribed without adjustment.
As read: 28.0 mm
